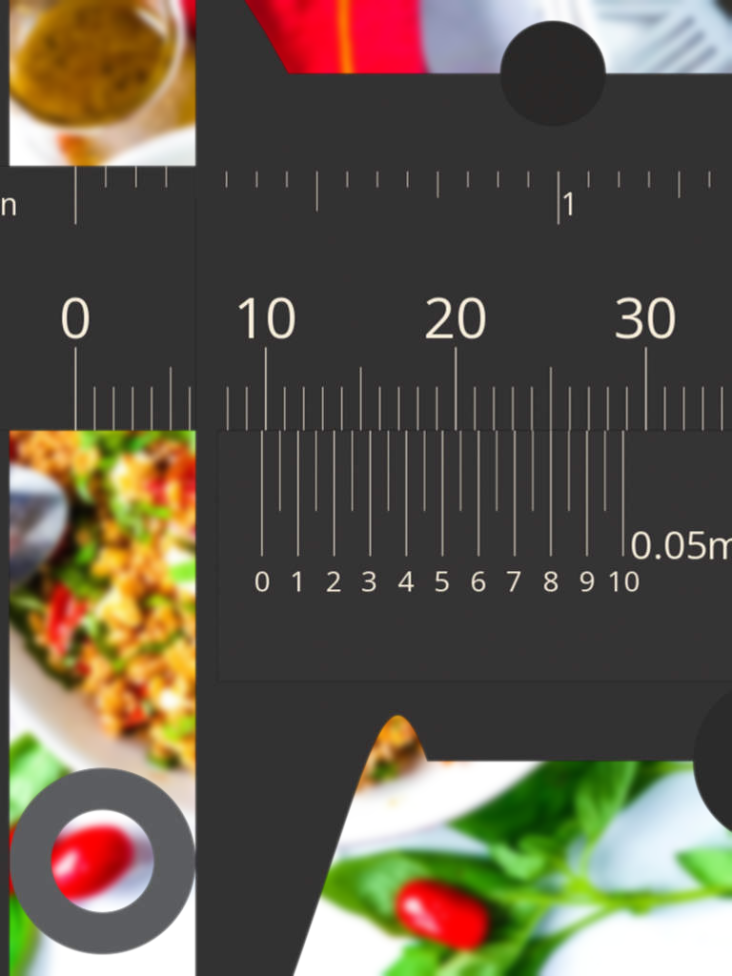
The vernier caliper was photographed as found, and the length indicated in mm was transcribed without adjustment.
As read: 9.8 mm
